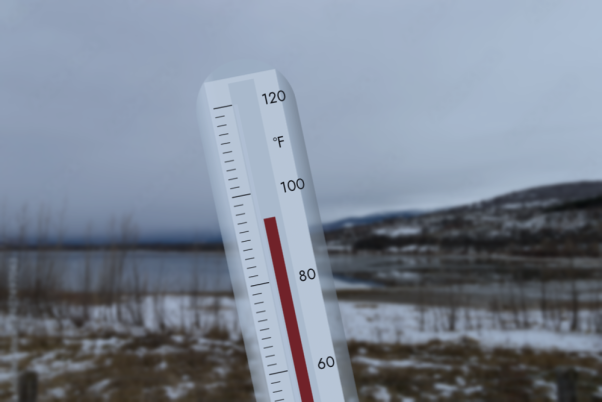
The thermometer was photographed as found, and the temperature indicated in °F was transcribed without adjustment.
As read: 94 °F
